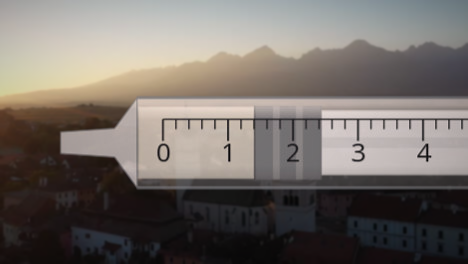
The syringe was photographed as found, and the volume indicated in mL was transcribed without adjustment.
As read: 1.4 mL
